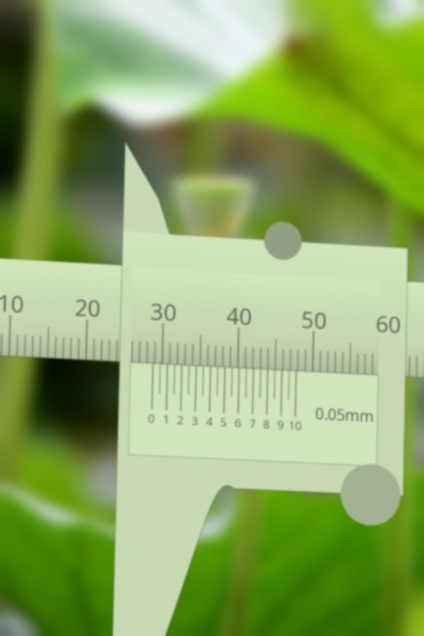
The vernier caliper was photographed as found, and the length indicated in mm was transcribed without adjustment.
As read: 28.8 mm
